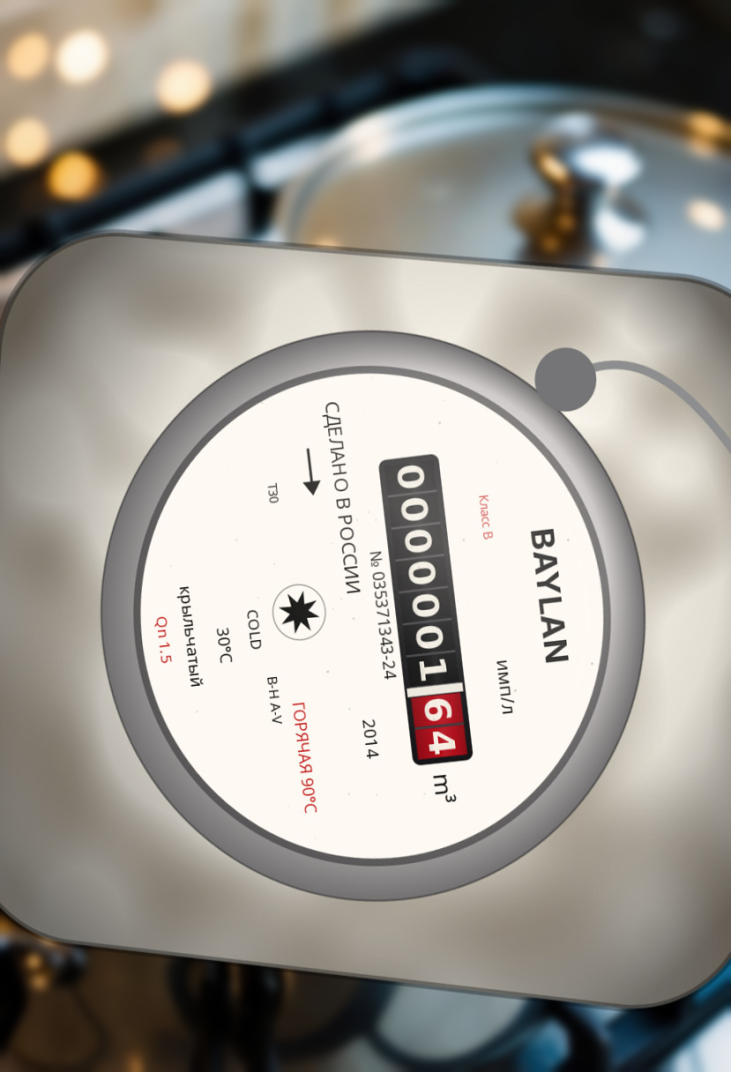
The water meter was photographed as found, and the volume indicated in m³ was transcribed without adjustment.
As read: 1.64 m³
